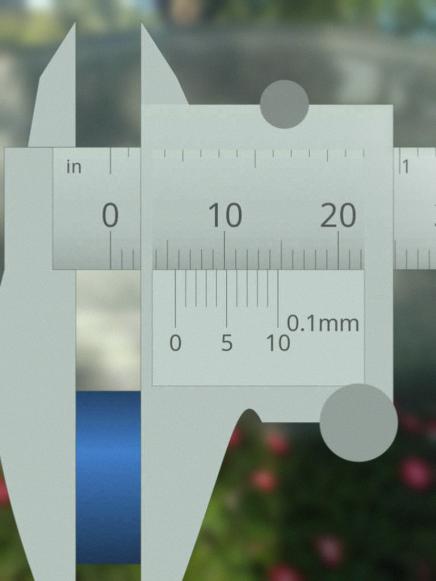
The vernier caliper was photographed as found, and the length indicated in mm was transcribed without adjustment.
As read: 5.7 mm
